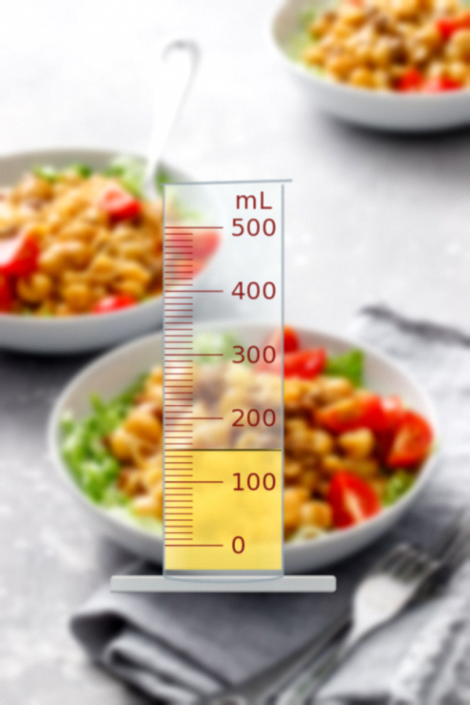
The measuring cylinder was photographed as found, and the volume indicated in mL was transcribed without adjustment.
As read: 150 mL
